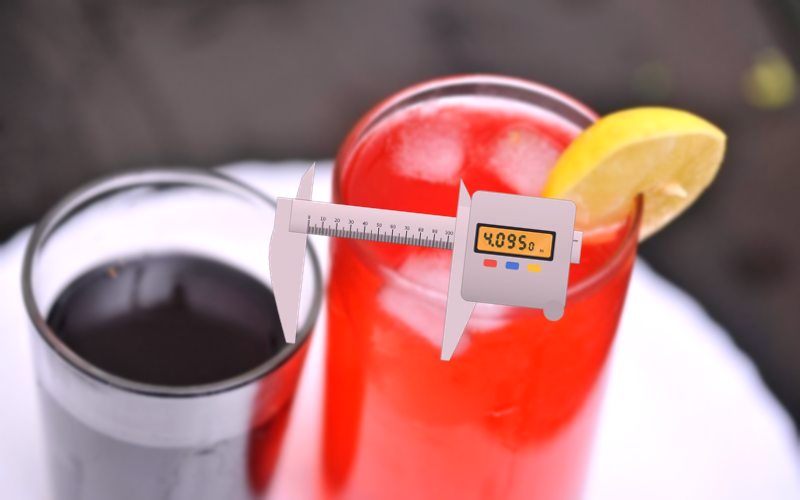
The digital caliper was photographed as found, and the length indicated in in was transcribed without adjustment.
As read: 4.0950 in
